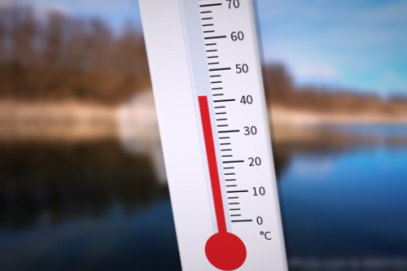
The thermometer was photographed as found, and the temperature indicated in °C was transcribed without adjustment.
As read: 42 °C
